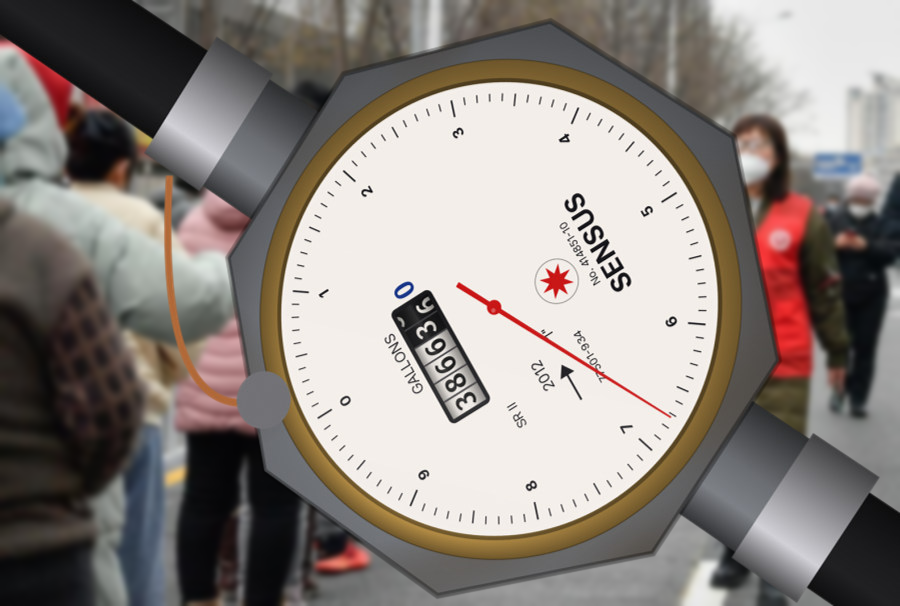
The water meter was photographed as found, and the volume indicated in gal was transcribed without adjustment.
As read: 3866356.7 gal
